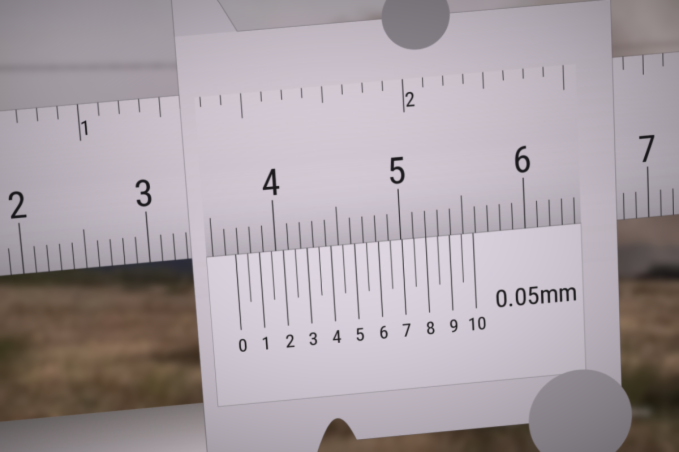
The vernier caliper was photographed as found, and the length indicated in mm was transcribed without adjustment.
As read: 36.8 mm
